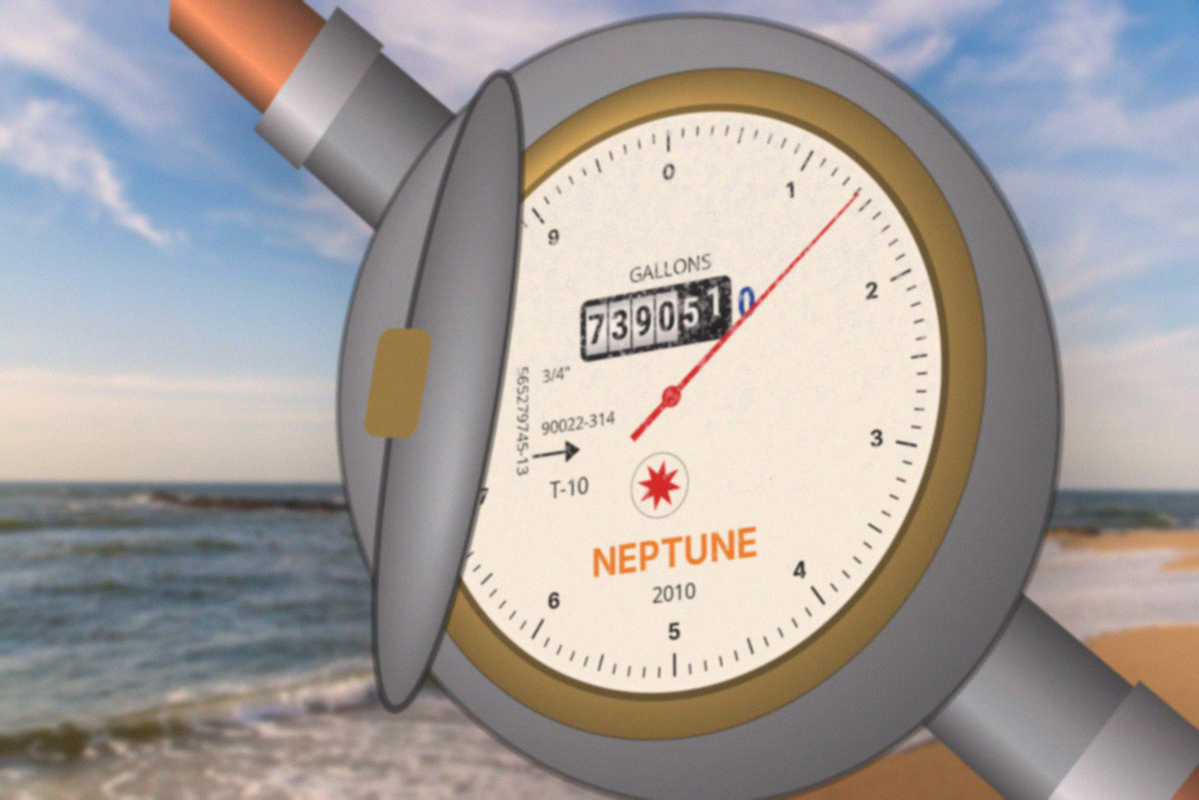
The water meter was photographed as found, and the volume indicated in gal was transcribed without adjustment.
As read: 7390511.4 gal
